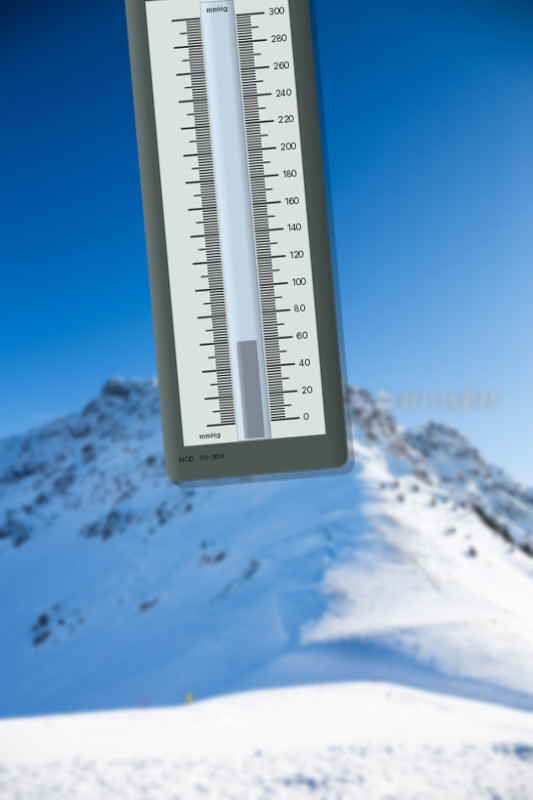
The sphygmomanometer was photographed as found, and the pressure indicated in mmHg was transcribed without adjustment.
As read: 60 mmHg
